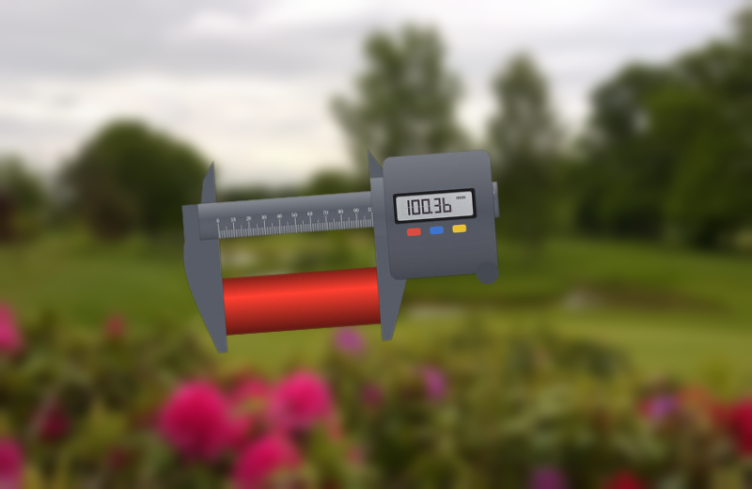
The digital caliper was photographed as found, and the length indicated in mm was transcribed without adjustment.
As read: 100.36 mm
